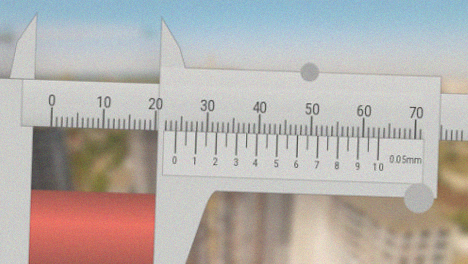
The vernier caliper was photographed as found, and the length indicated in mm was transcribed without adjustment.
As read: 24.0 mm
